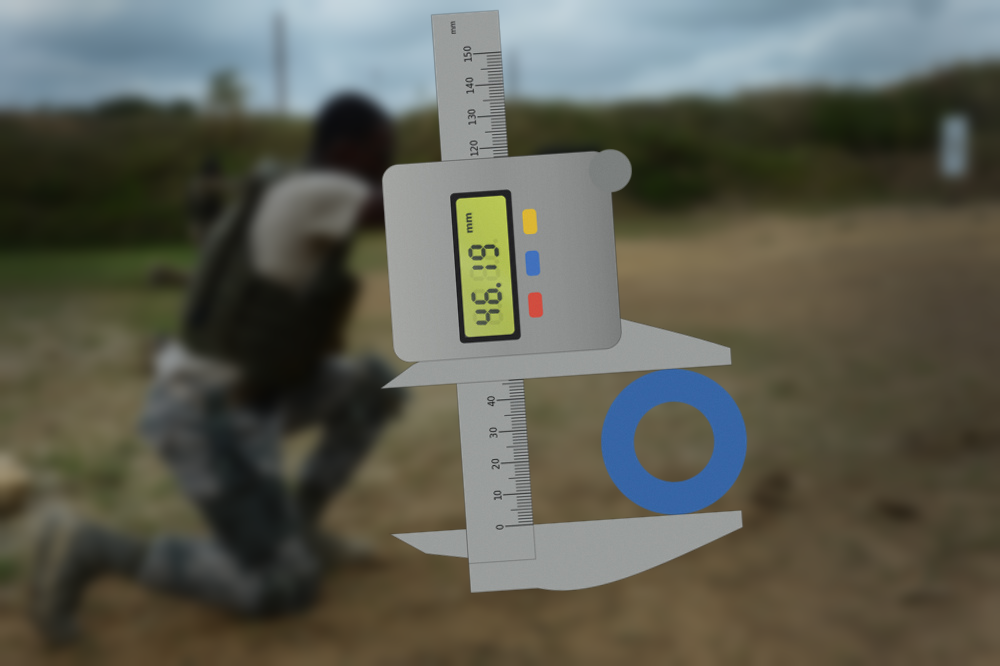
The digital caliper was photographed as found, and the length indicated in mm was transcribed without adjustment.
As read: 46.19 mm
